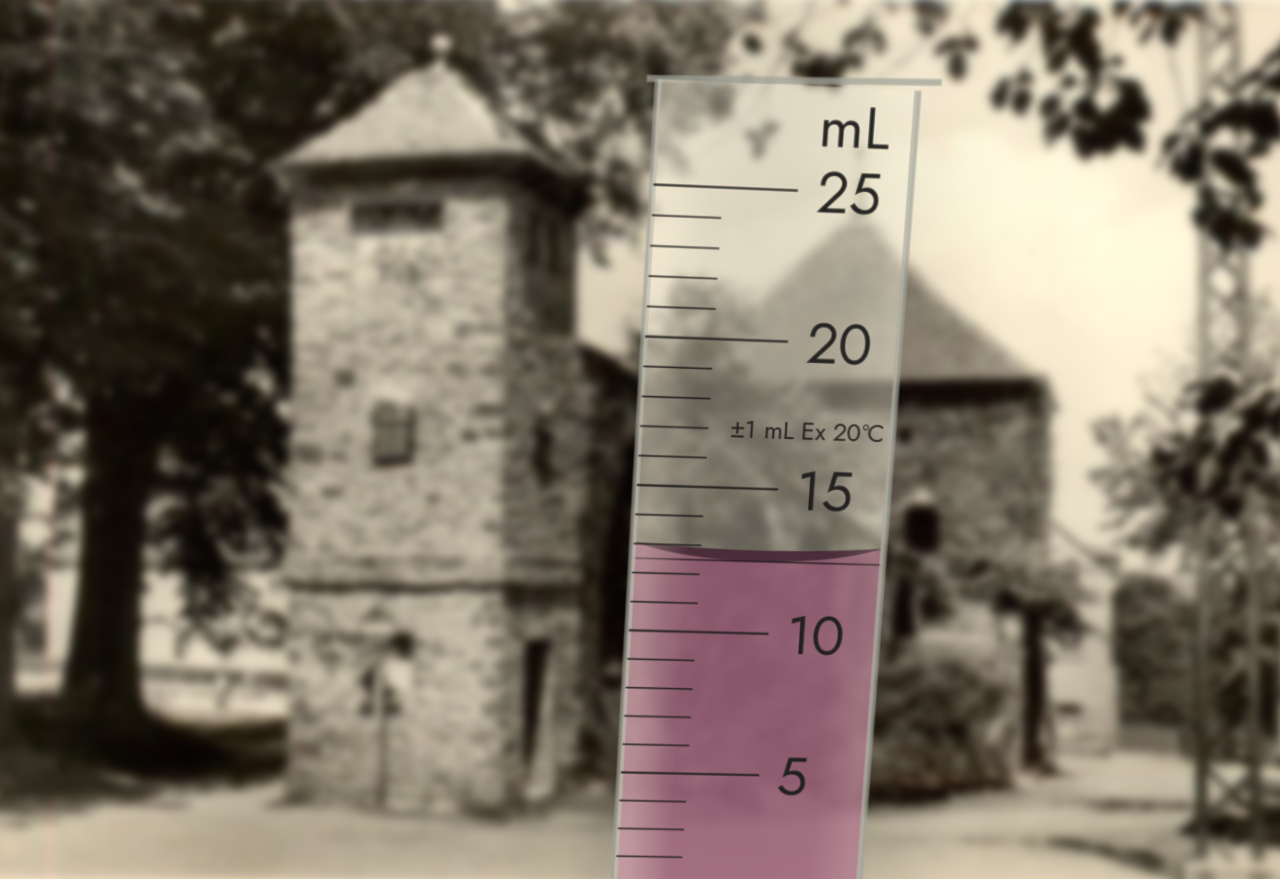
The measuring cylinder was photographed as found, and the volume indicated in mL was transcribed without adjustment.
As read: 12.5 mL
